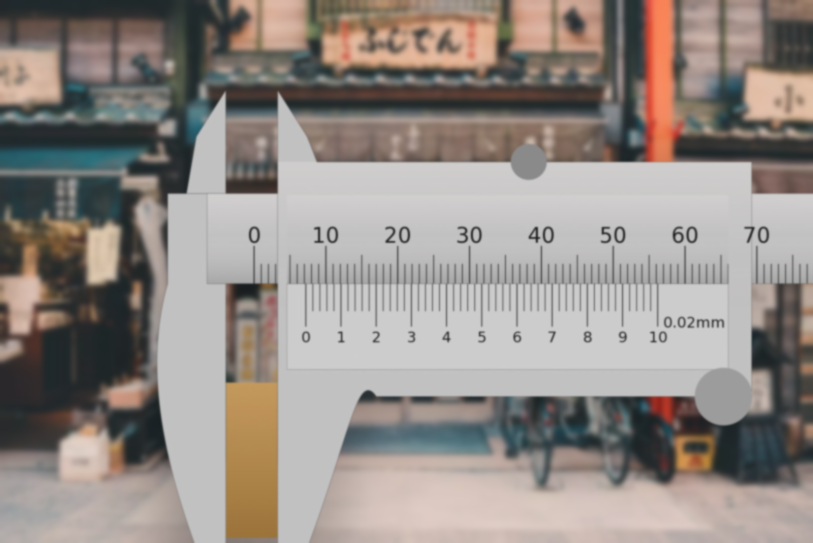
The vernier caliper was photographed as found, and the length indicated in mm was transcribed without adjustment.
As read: 7.2 mm
